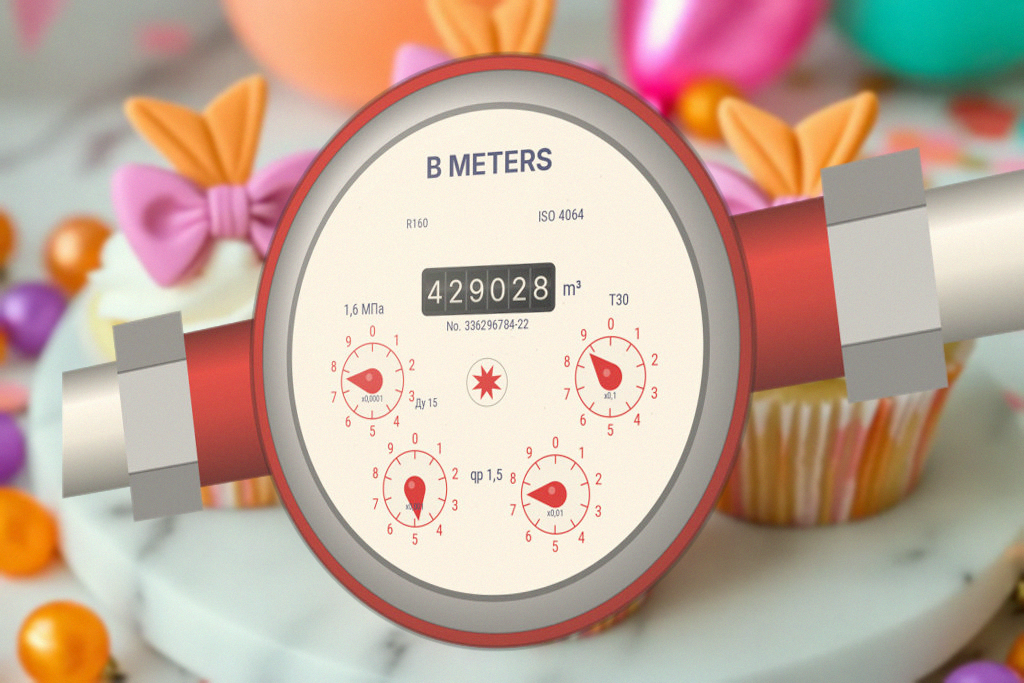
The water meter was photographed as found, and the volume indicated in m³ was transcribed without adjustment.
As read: 429028.8747 m³
